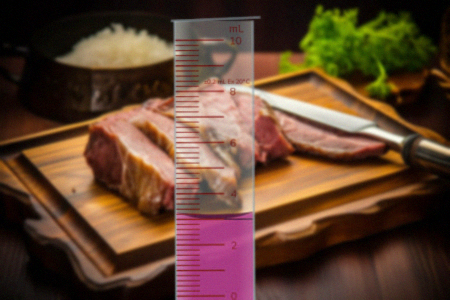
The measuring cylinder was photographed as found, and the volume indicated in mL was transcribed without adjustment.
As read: 3 mL
